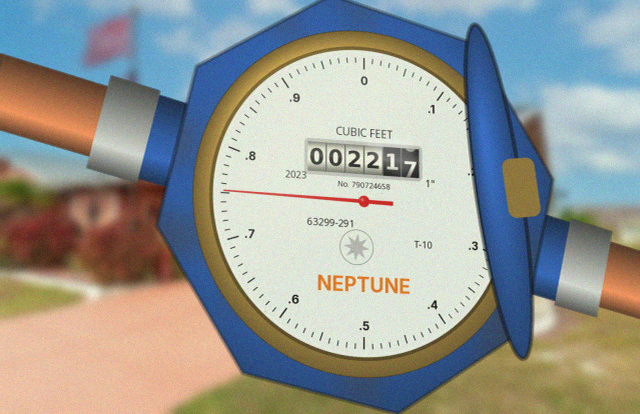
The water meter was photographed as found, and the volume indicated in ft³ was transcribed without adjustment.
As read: 2216.75 ft³
